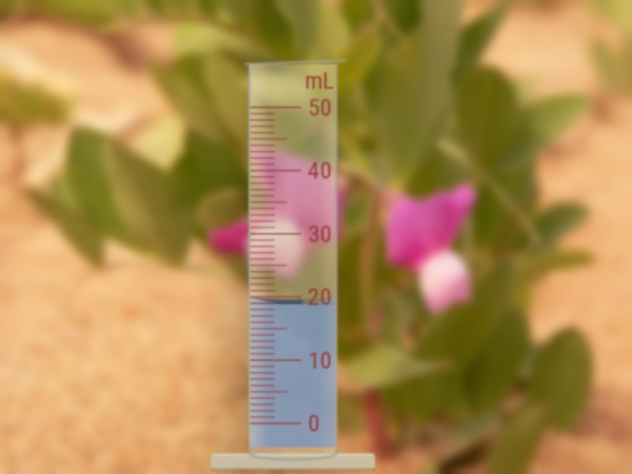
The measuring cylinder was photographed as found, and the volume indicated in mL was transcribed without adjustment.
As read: 19 mL
